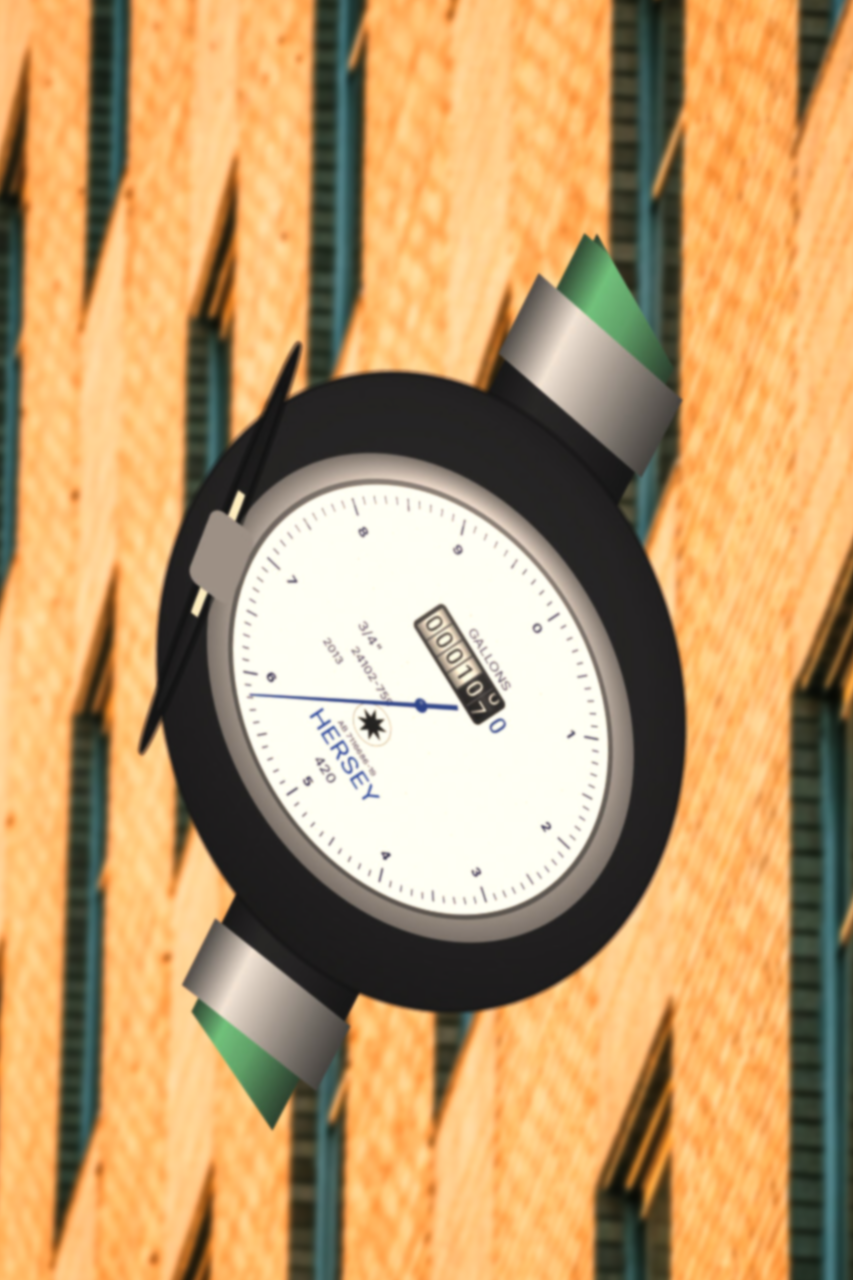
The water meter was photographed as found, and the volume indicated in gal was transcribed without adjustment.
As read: 1065.8 gal
